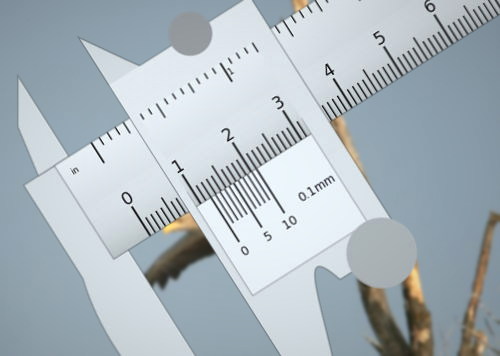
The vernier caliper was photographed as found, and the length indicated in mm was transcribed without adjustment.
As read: 12.0 mm
